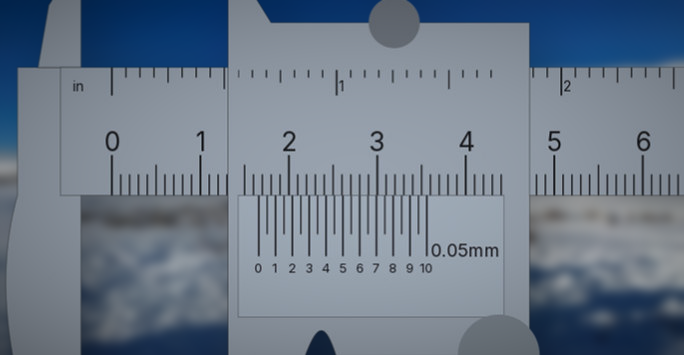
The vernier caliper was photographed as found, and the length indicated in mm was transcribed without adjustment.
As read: 16.6 mm
